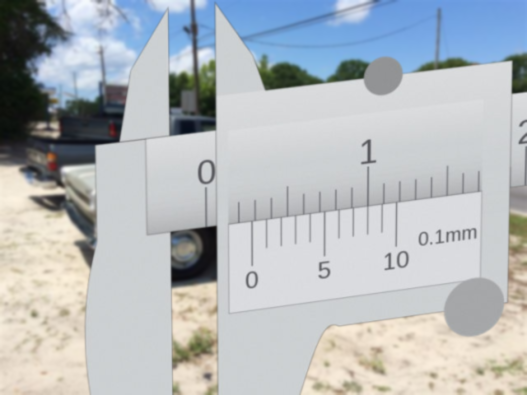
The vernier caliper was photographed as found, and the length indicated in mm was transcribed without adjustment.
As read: 2.8 mm
